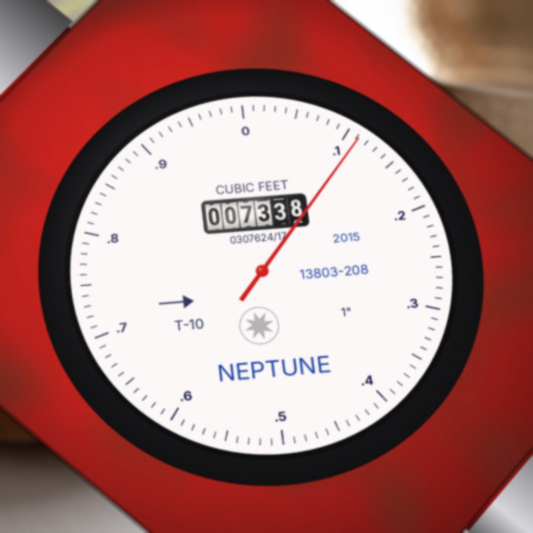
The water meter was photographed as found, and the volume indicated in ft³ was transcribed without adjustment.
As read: 7338.11 ft³
